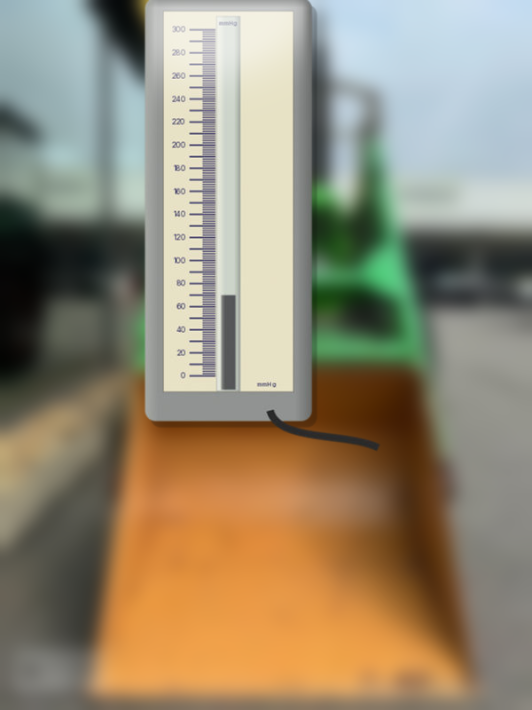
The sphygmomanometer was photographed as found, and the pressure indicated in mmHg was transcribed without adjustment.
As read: 70 mmHg
